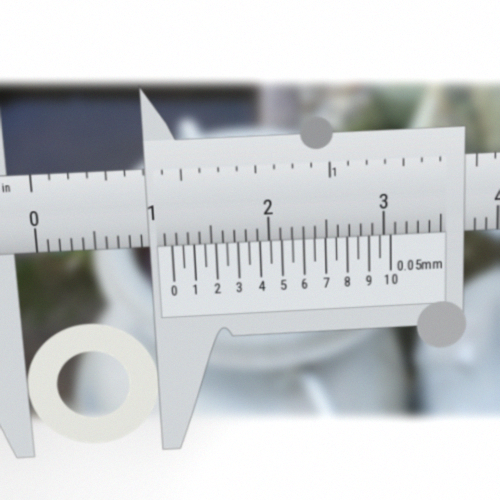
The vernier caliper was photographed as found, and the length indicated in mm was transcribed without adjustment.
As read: 11.6 mm
